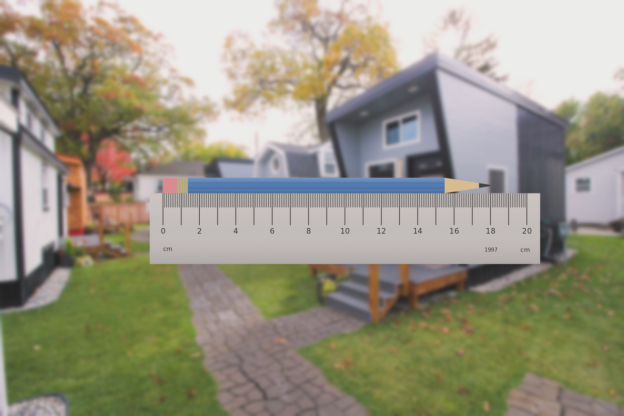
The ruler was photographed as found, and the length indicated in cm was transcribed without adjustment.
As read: 18 cm
